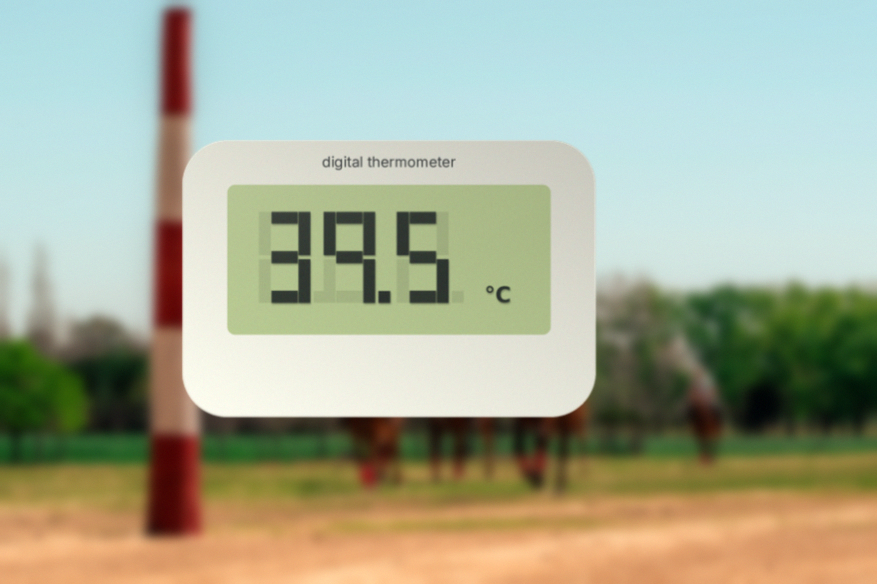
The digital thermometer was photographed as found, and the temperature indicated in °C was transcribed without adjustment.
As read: 39.5 °C
